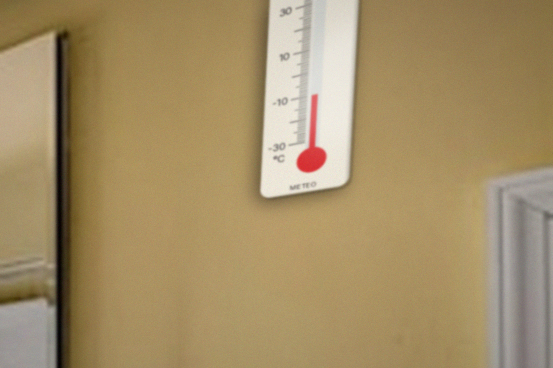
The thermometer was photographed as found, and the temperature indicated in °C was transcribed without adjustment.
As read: -10 °C
